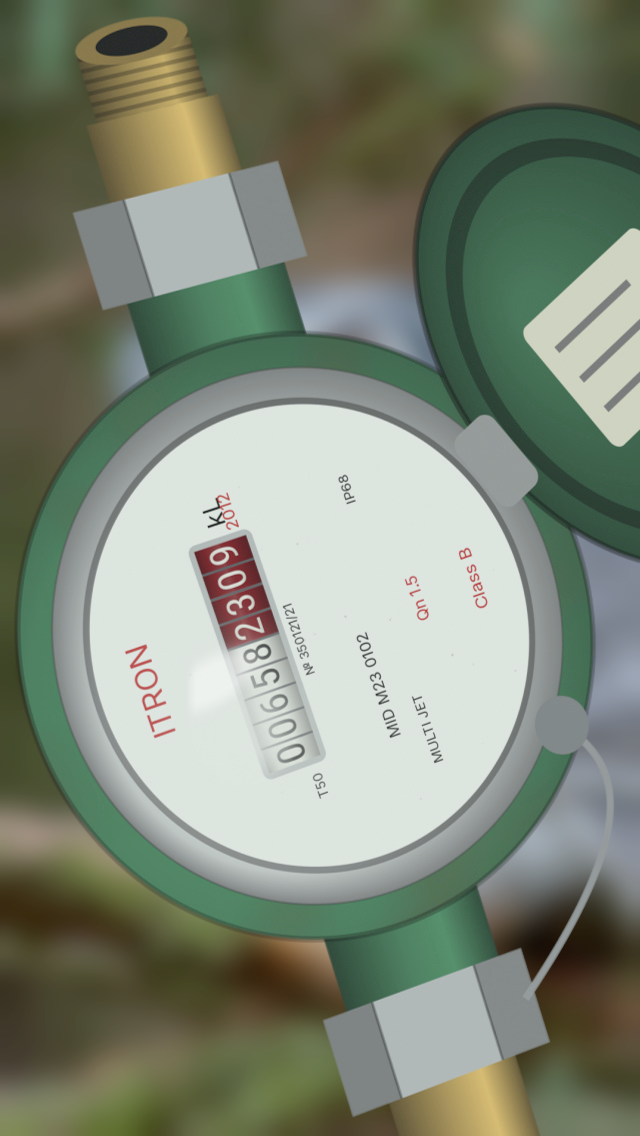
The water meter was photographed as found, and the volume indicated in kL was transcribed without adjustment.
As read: 658.2309 kL
